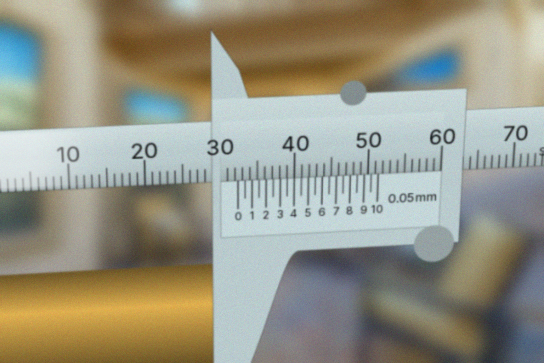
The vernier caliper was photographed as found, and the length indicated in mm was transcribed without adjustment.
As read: 32.4 mm
